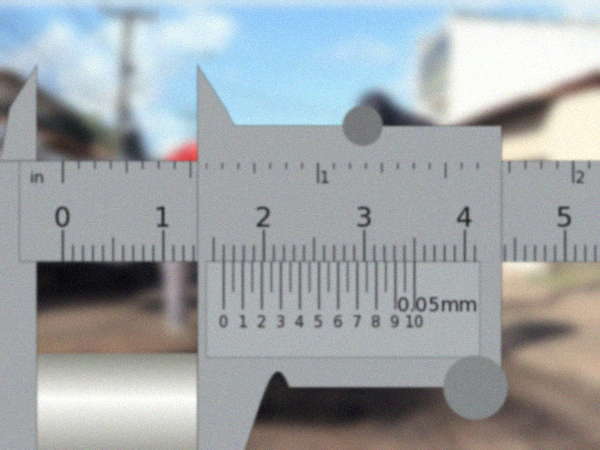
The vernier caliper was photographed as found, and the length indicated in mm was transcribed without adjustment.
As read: 16.0 mm
